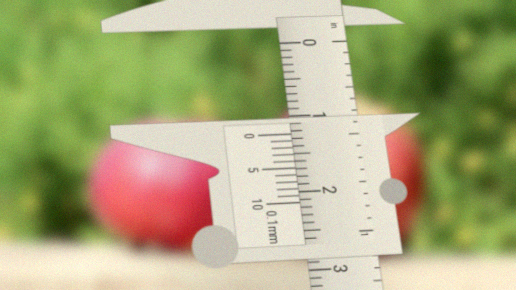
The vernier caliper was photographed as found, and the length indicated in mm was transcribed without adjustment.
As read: 12.4 mm
